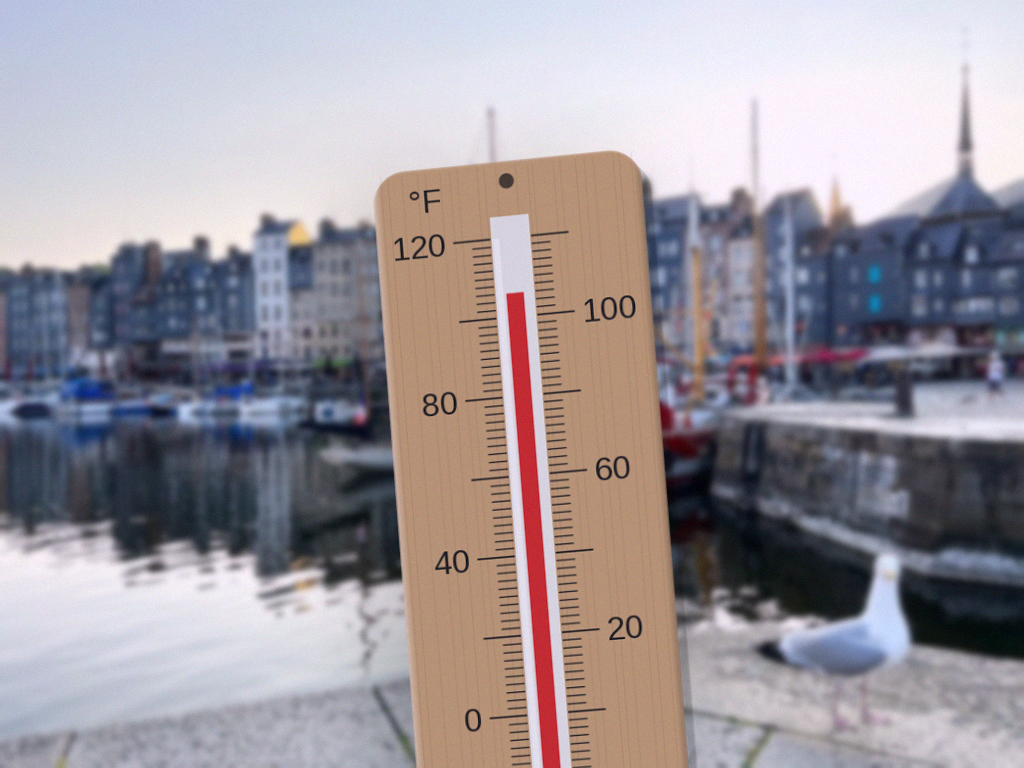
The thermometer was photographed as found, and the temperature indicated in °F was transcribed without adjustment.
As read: 106 °F
